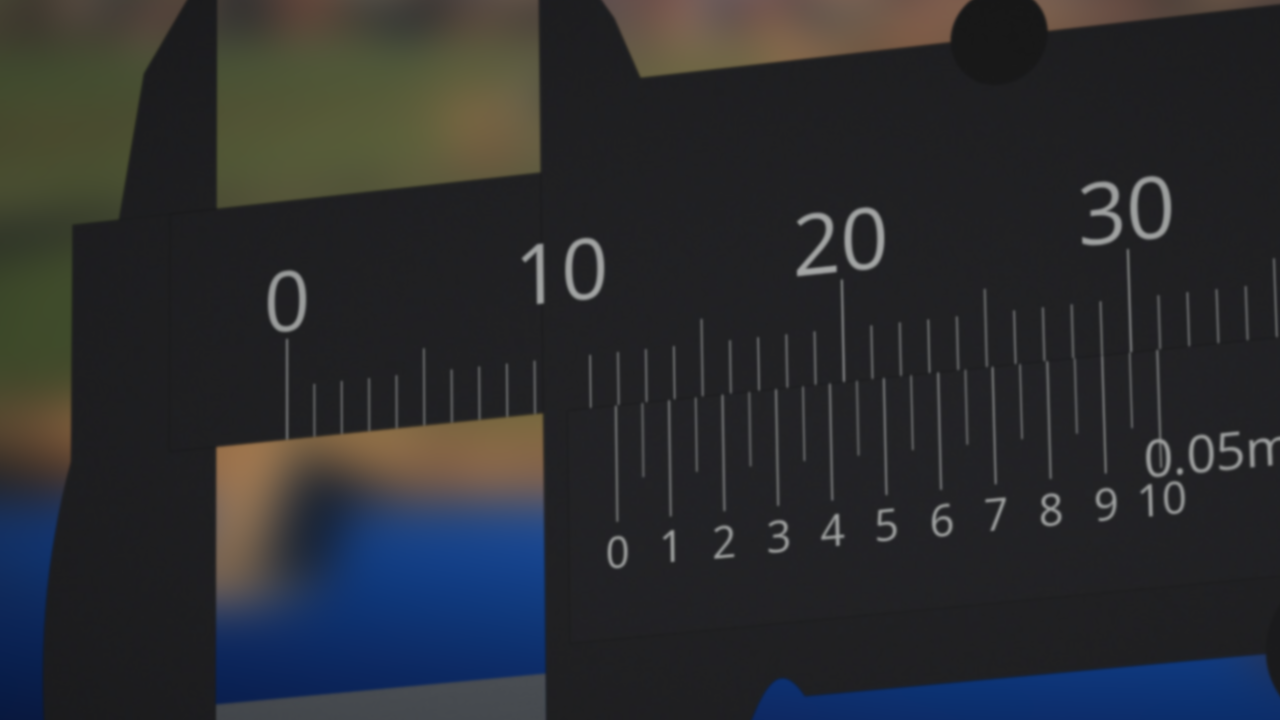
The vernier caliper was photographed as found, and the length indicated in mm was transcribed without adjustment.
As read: 11.9 mm
